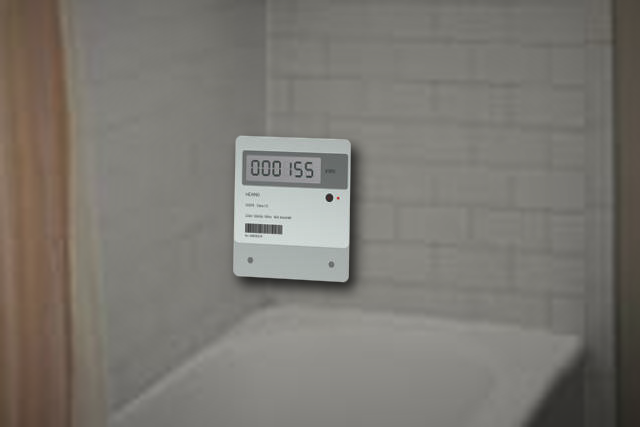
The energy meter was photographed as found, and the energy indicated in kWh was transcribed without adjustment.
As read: 155 kWh
